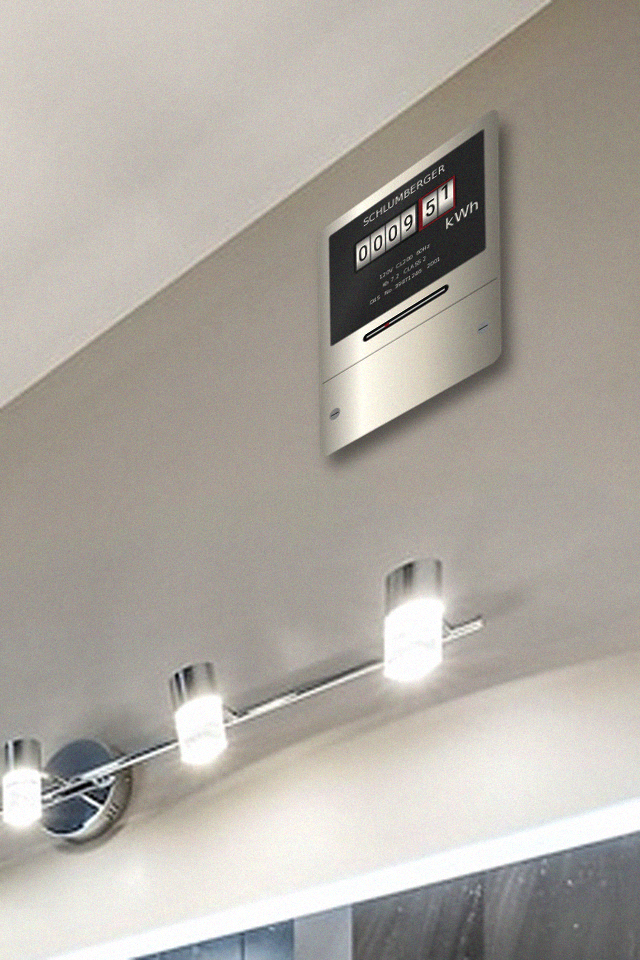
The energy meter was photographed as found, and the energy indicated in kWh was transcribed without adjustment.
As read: 9.51 kWh
